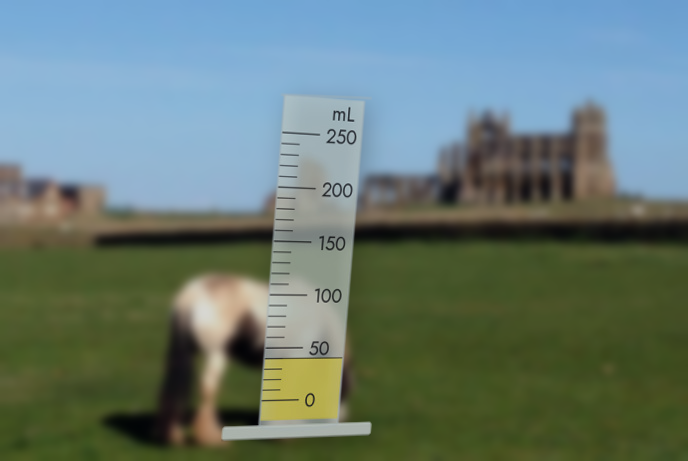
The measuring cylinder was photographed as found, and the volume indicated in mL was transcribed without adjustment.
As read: 40 mL
